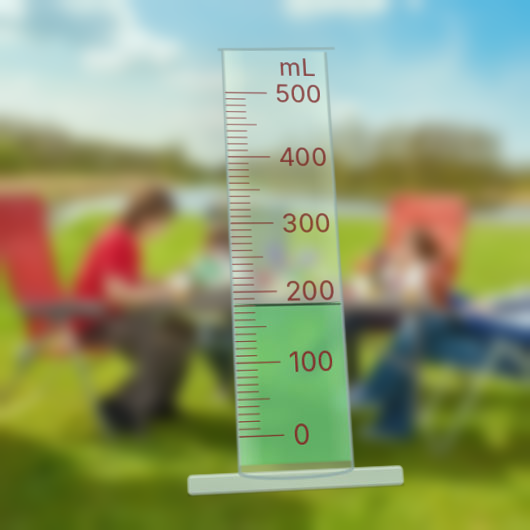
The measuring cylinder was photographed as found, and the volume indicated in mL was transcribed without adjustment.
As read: 180 mL
